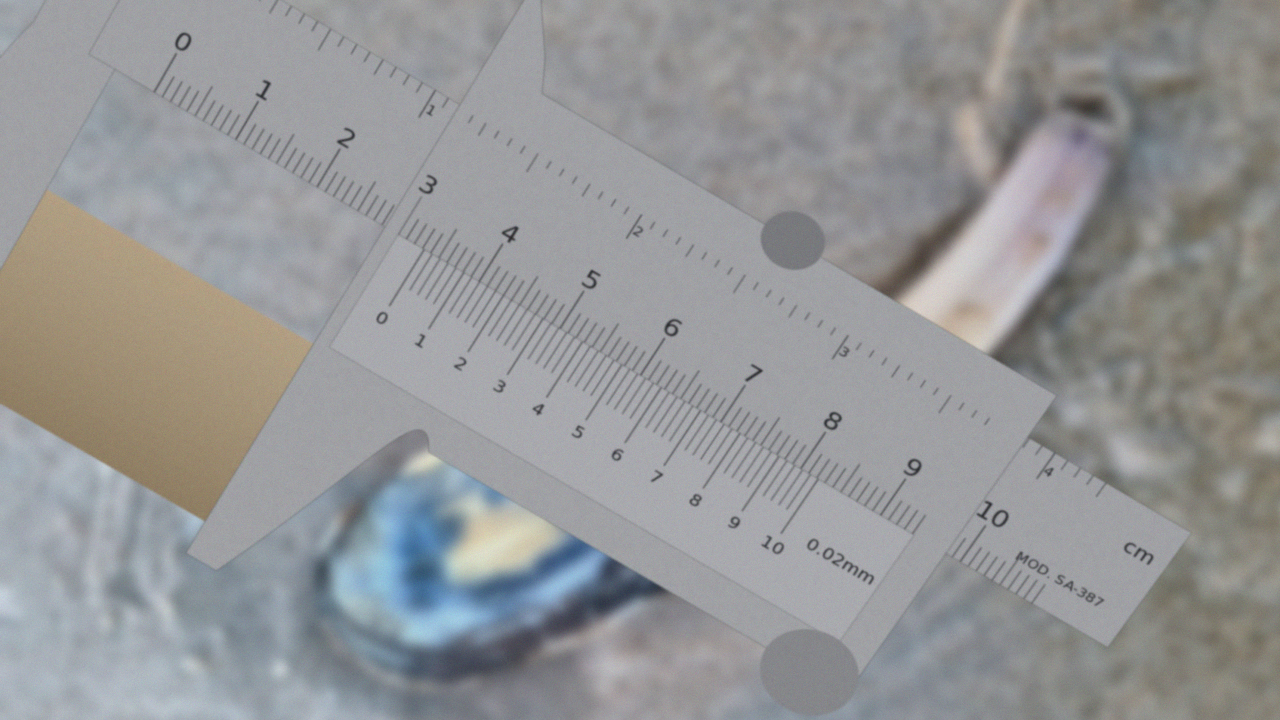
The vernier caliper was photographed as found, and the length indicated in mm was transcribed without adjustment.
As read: 33.2 mm
